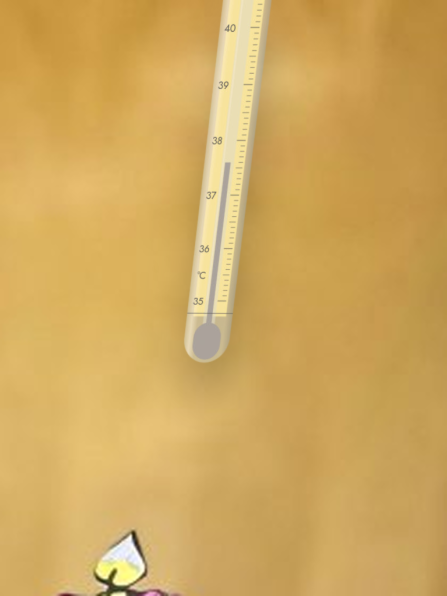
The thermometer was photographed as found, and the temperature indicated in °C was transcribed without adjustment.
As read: 37.6 °C
